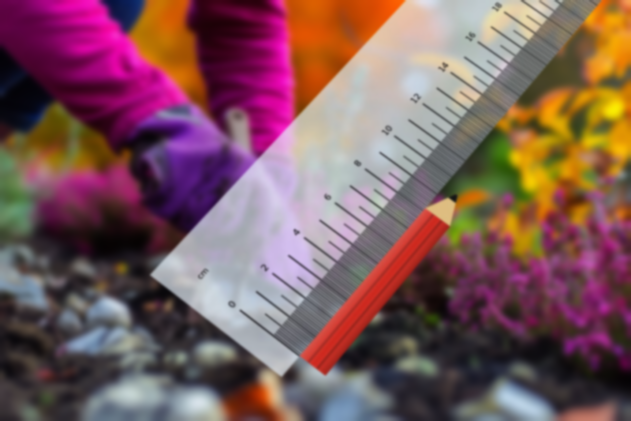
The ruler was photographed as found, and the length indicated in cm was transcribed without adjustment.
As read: 9.5 cm
